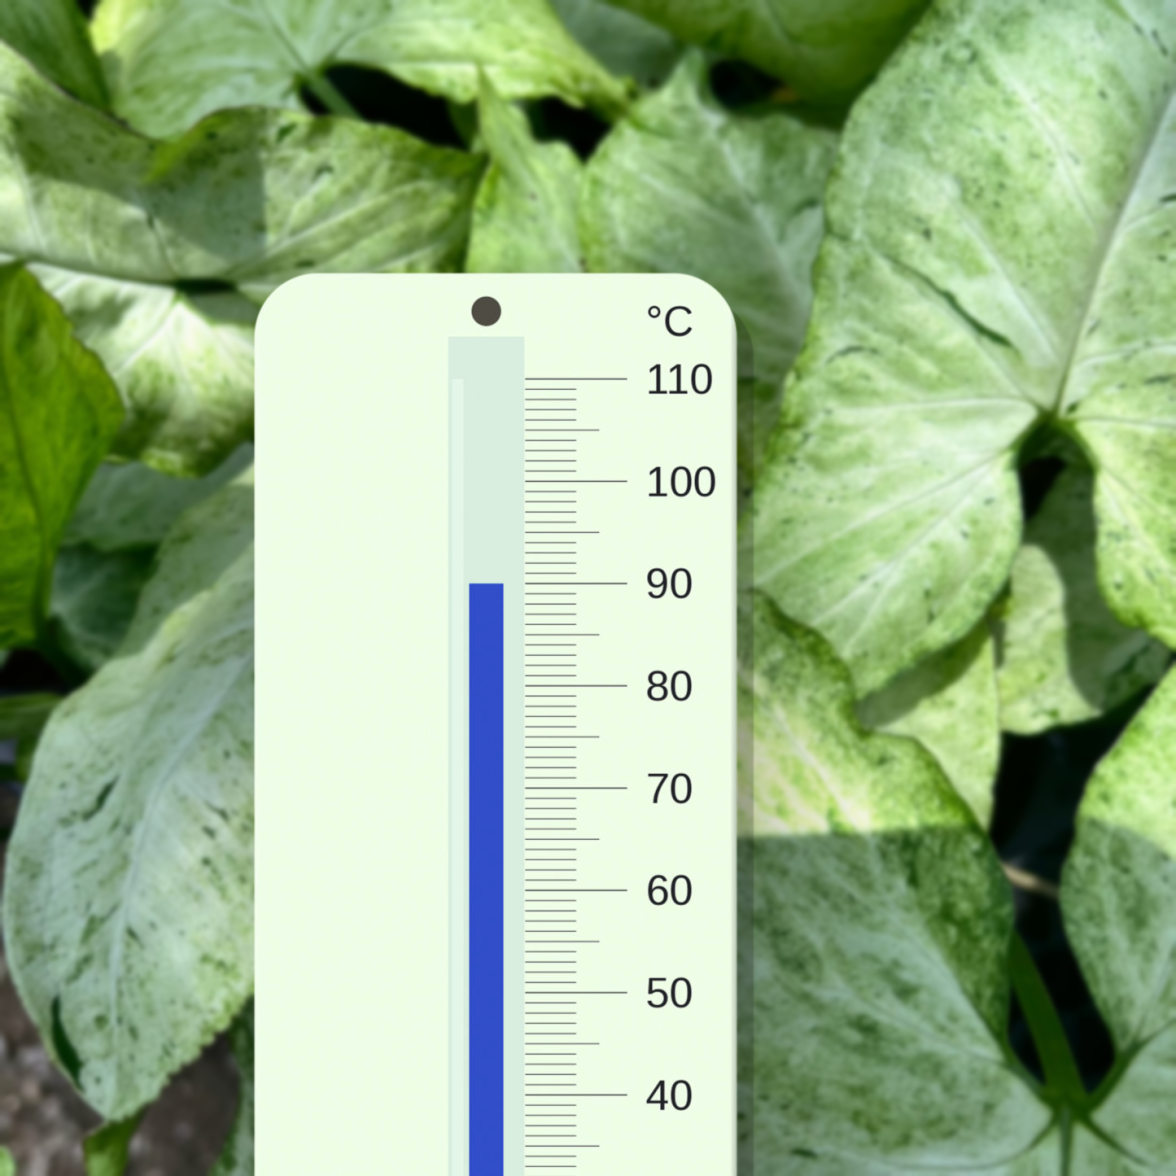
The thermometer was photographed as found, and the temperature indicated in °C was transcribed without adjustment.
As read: 90 °C
